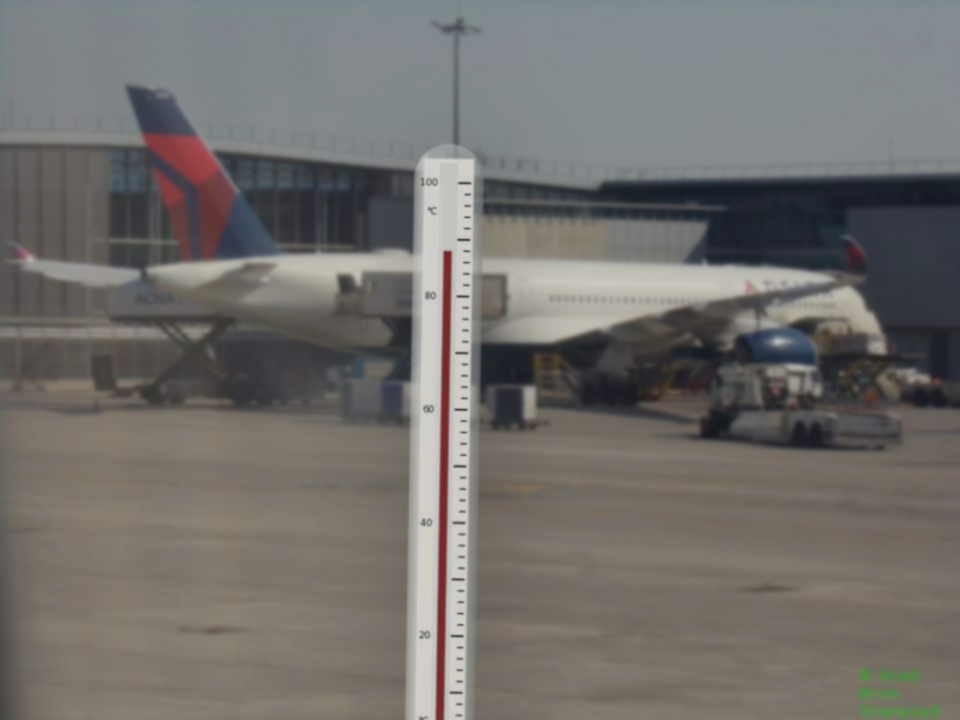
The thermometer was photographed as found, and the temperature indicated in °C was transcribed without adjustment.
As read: 88 °C
